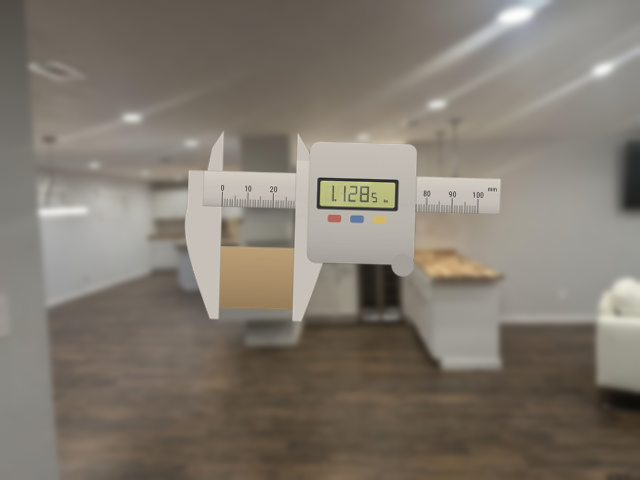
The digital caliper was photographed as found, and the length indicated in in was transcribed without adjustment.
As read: 1.1285 in
